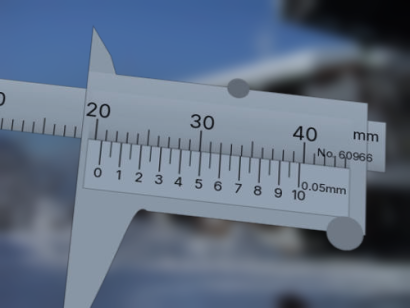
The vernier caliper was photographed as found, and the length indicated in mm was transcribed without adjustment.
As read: 20.6 mm
